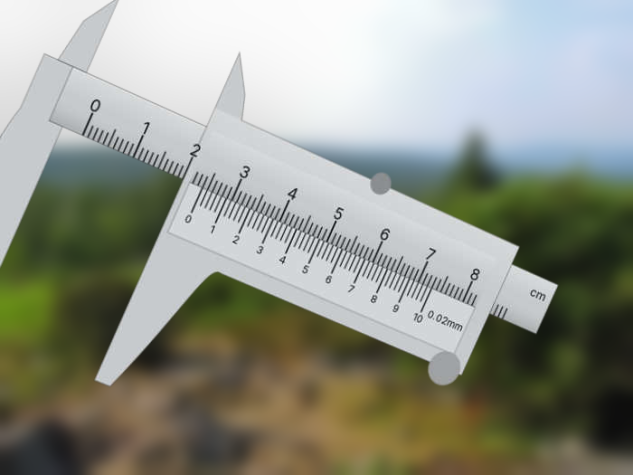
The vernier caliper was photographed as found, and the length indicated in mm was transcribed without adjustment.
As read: 24.0 mm
